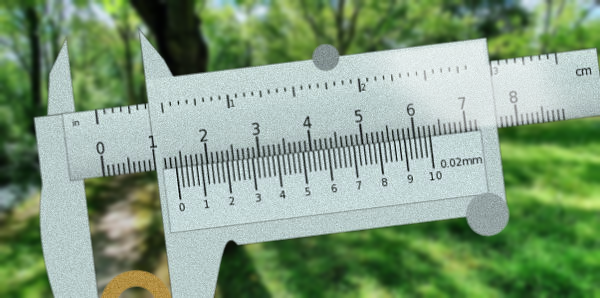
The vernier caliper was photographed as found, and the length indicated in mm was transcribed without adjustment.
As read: 14.0 mm
